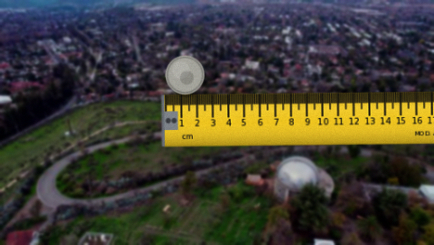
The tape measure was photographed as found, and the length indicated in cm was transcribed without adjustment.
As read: 2.5 cm
